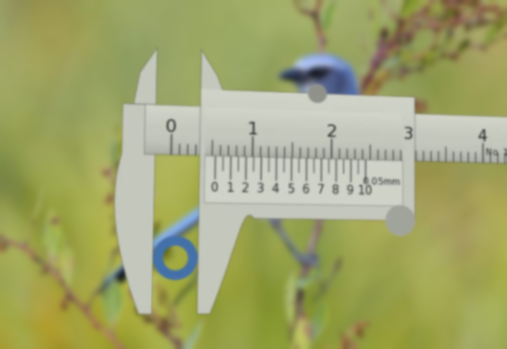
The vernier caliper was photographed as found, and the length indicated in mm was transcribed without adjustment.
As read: 5.4 mm
